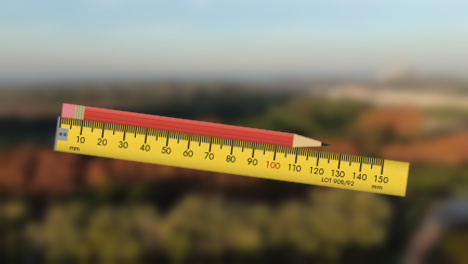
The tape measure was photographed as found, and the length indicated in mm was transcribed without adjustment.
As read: 125 mm
